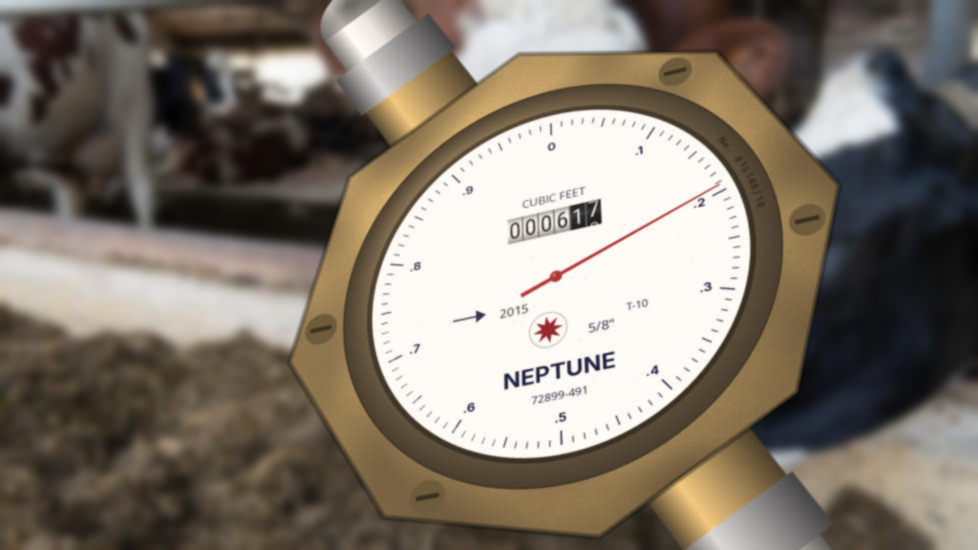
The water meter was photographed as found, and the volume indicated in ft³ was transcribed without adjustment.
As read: 617.19 ft³
